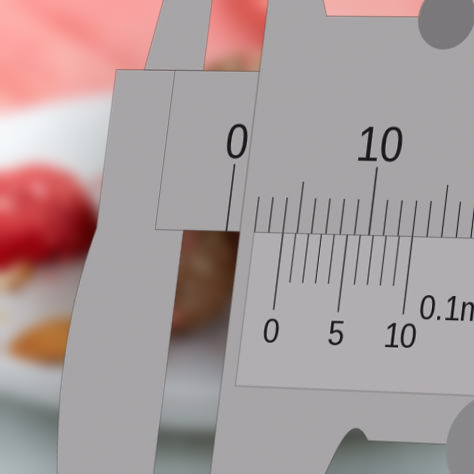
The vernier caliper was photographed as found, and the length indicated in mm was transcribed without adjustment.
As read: 4.0 mm
